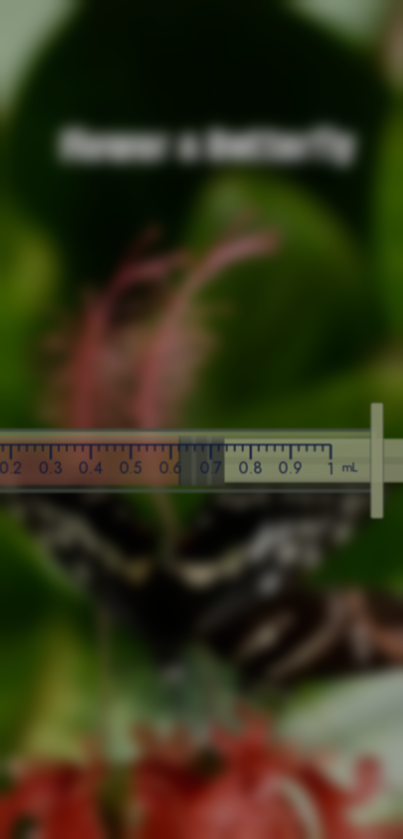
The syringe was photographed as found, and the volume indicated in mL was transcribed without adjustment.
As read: 0.62 mL
